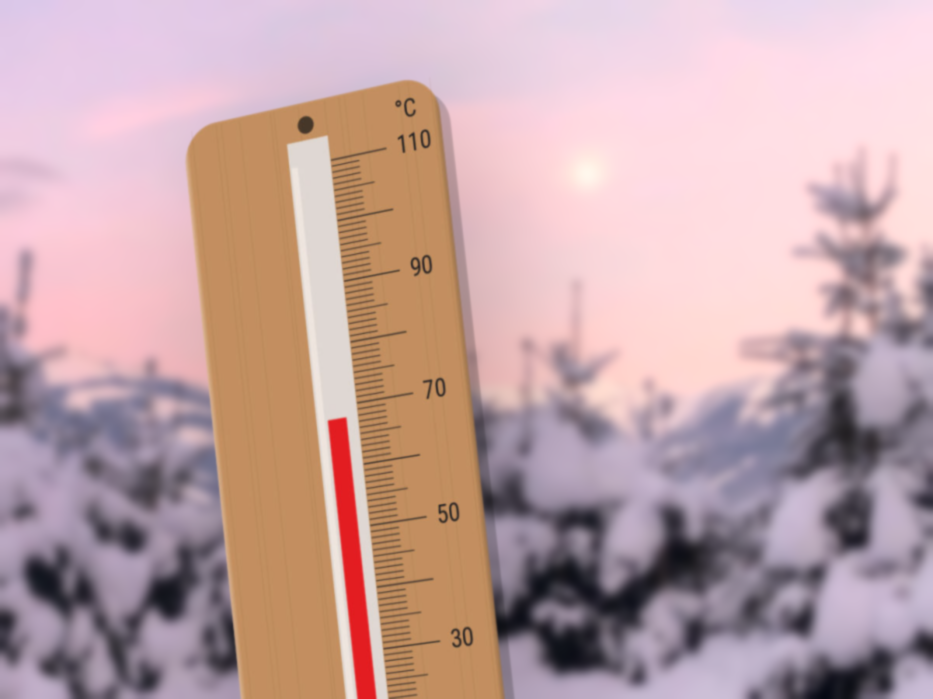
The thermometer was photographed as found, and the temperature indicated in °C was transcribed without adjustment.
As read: 68 °C
